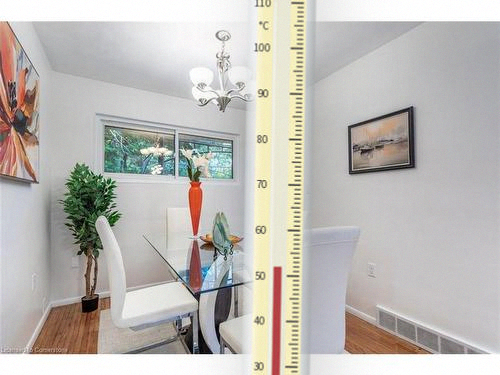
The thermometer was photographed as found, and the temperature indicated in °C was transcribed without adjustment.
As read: 52 °C
